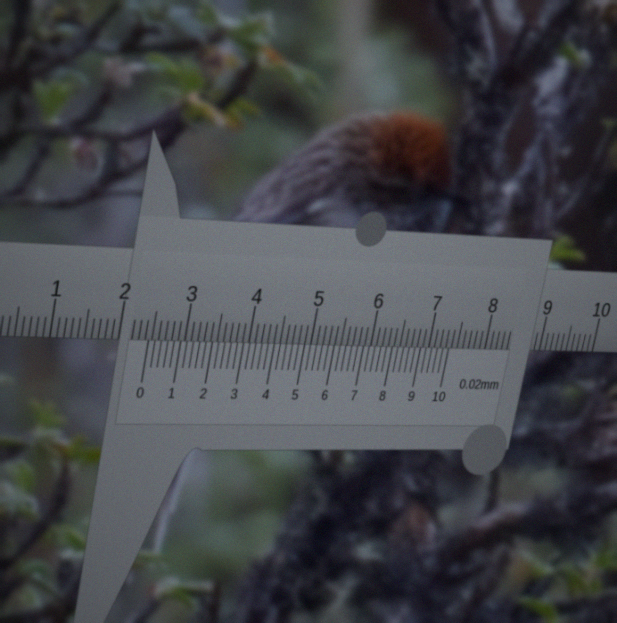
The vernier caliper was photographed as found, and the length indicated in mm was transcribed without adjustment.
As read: 24.5 mm
